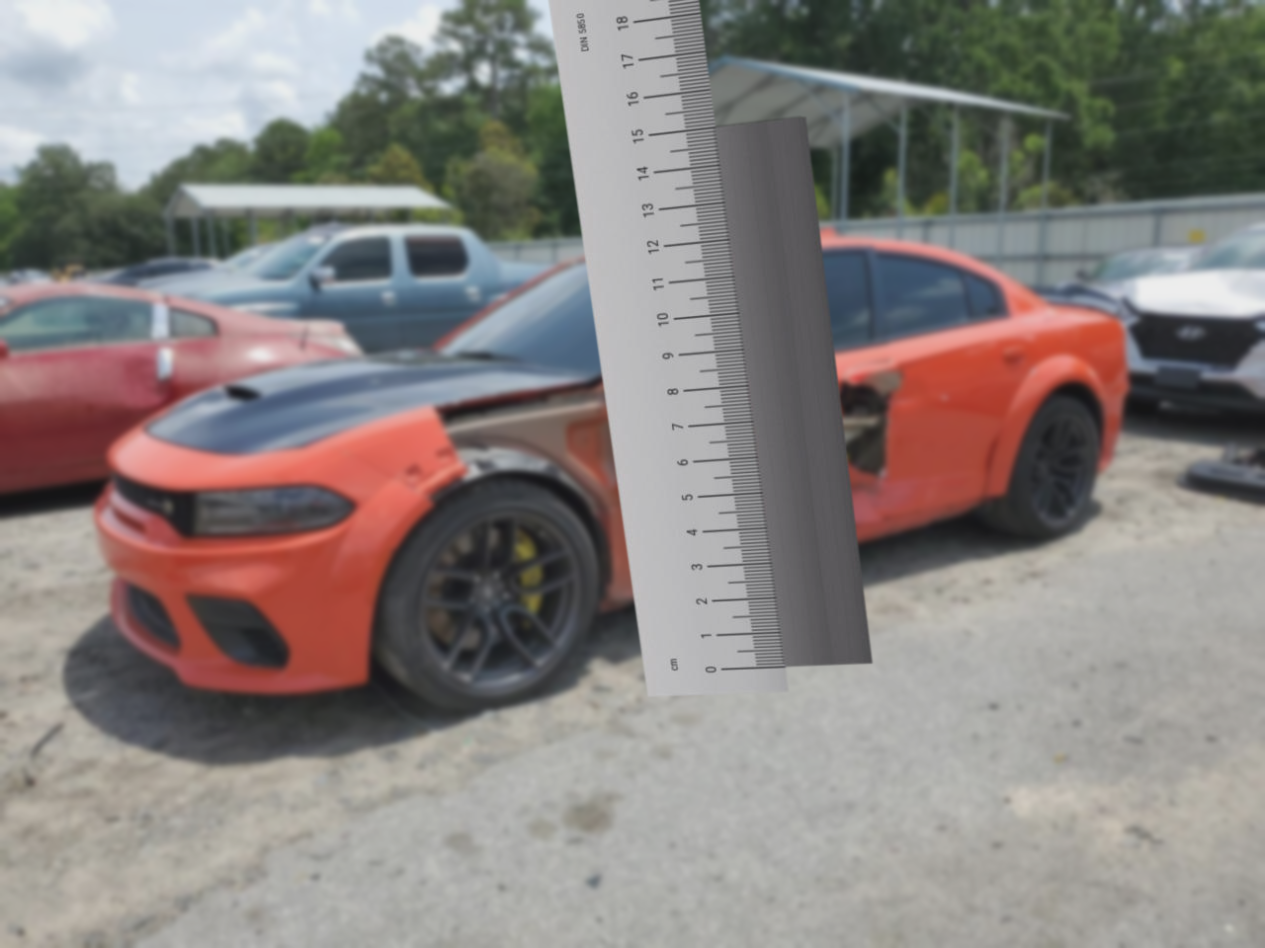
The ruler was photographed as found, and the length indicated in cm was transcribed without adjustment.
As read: 15 cm
